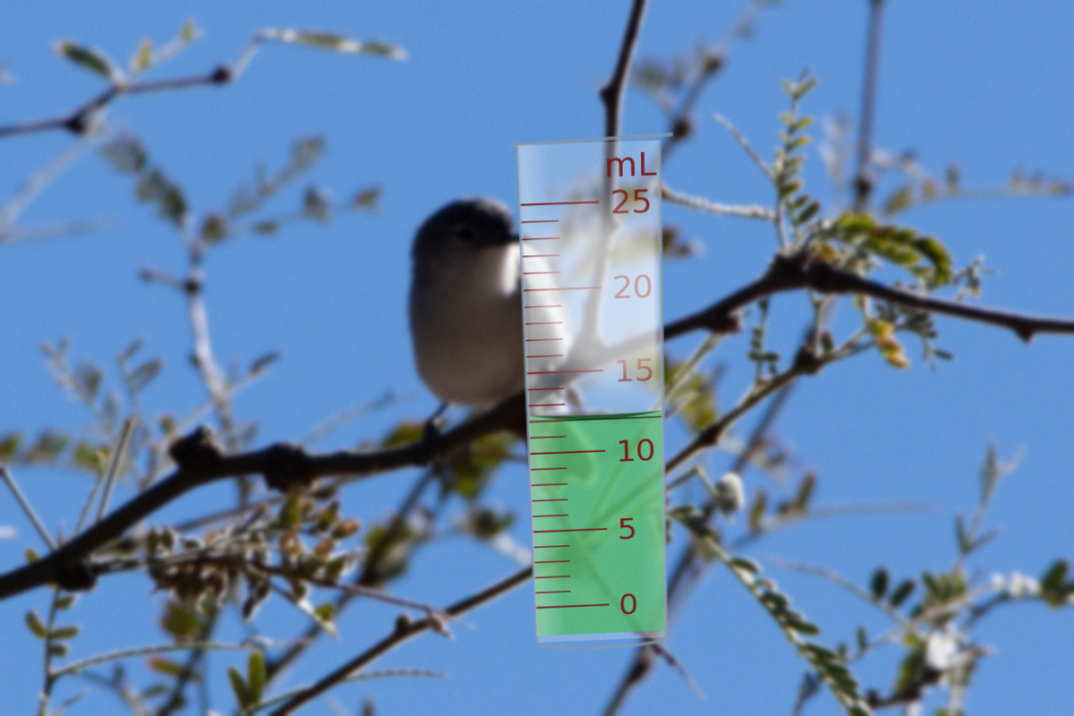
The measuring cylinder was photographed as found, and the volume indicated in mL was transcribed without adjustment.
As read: 12 mL
